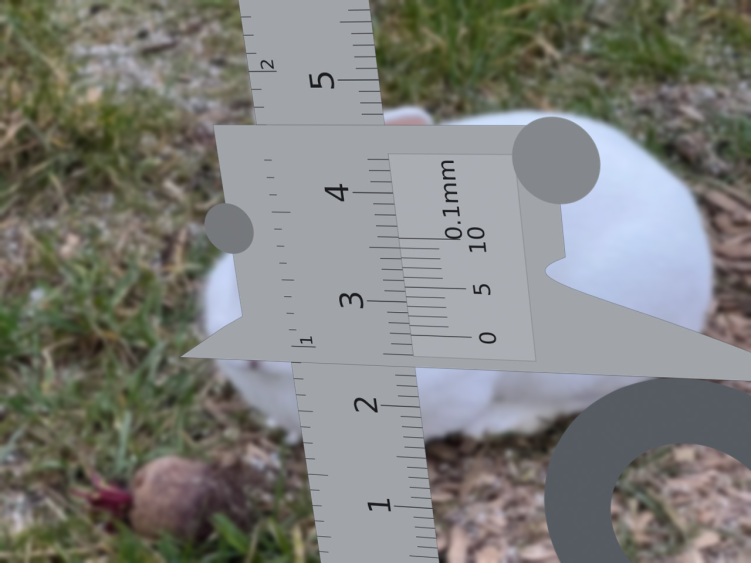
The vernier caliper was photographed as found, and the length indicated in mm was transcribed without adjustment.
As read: 26.9 mm
